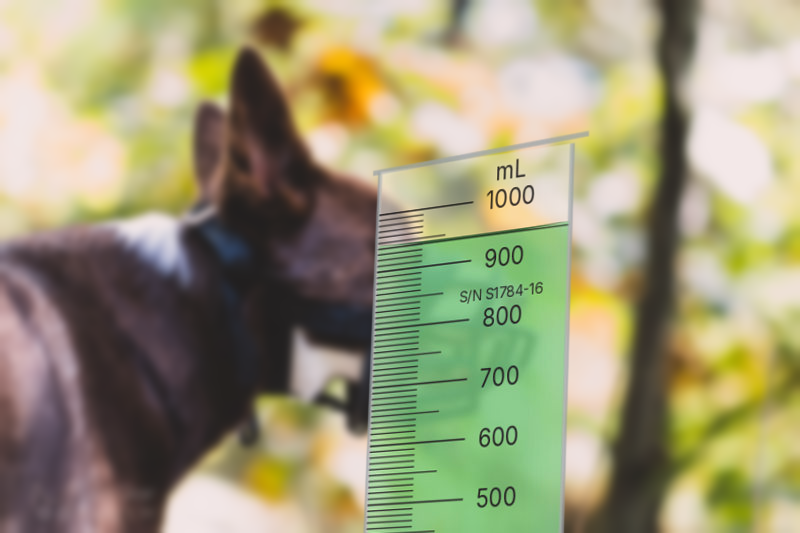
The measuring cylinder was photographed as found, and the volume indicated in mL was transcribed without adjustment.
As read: 940 mL
